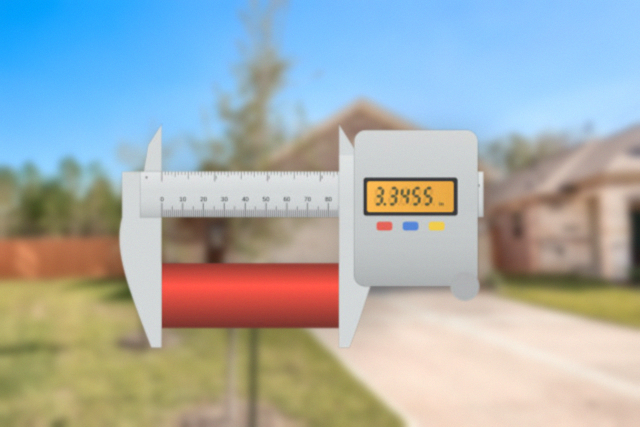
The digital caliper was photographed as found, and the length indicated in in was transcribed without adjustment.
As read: 3.3455 in
